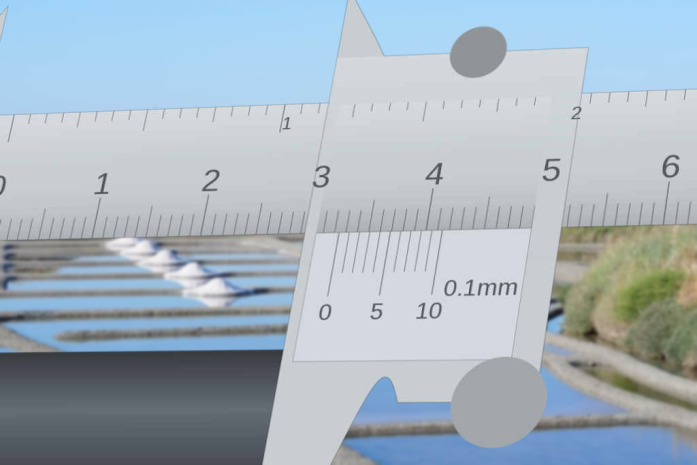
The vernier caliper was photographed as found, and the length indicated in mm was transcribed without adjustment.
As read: 32.4 mm
